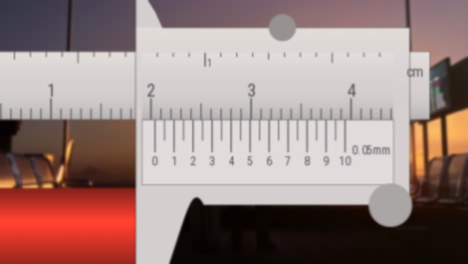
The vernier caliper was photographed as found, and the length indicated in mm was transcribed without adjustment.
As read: 20.4 mm
